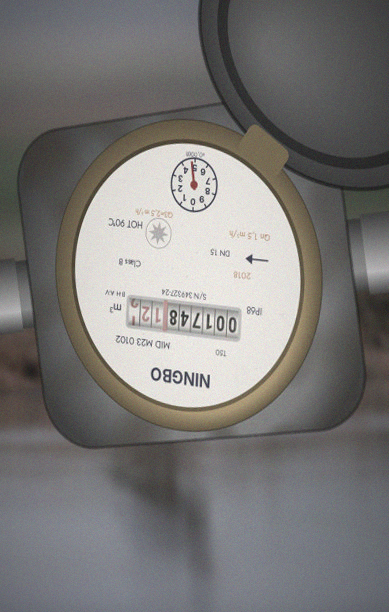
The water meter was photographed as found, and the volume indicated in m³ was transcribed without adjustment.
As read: 1748.1214 m³
